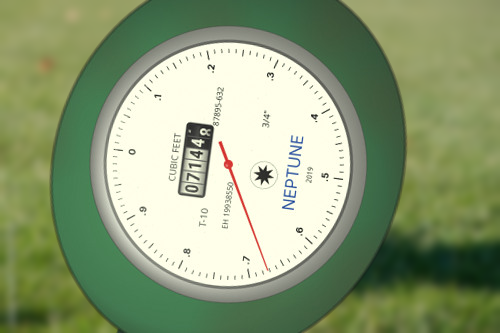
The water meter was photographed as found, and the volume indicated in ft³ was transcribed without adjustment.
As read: 71447.67 ft³
